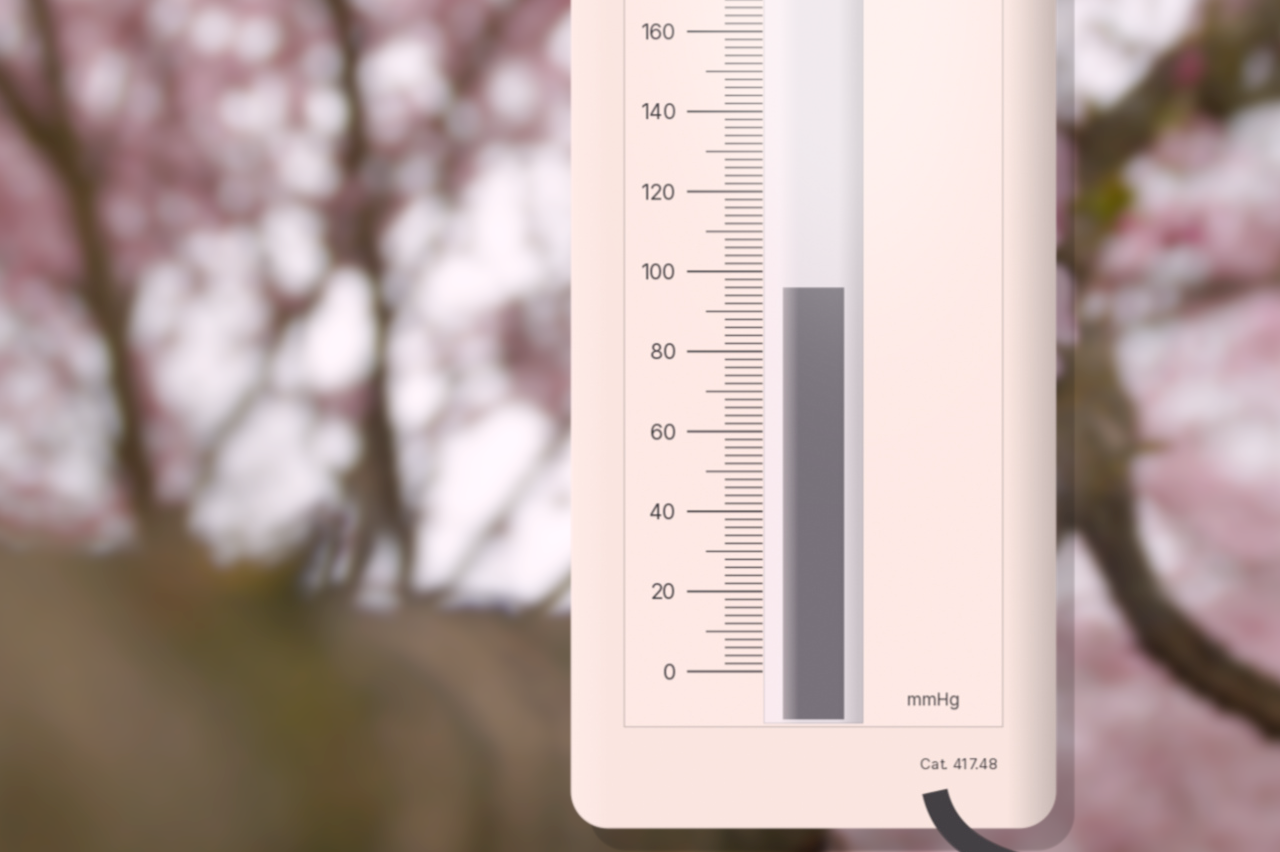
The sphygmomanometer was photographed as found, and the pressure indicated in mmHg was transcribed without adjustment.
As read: 96 mmHg
